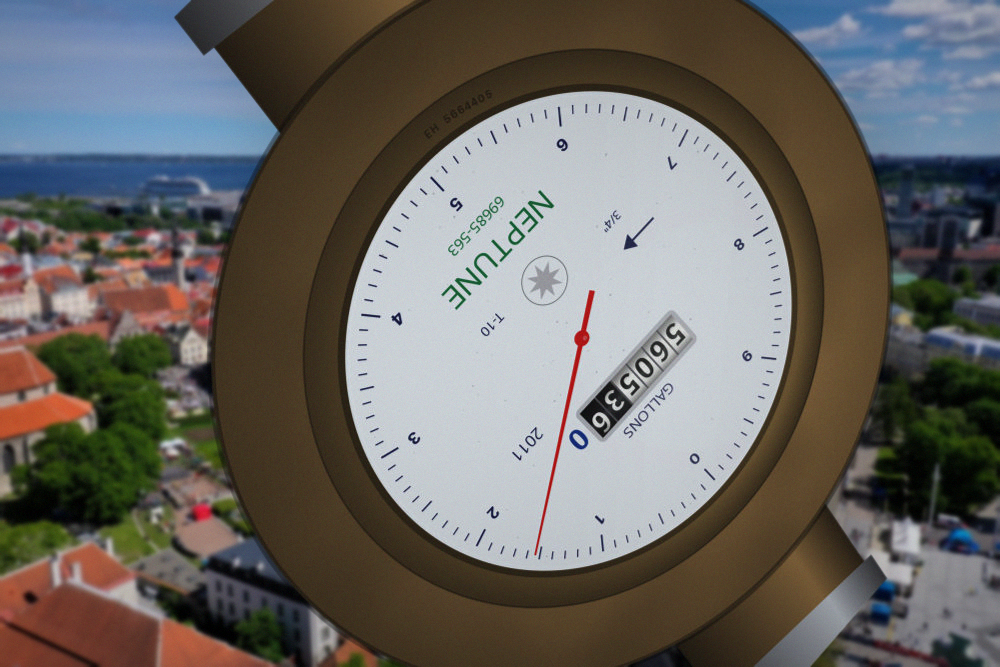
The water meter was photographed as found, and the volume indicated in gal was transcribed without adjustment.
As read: 5605361.5 gal
